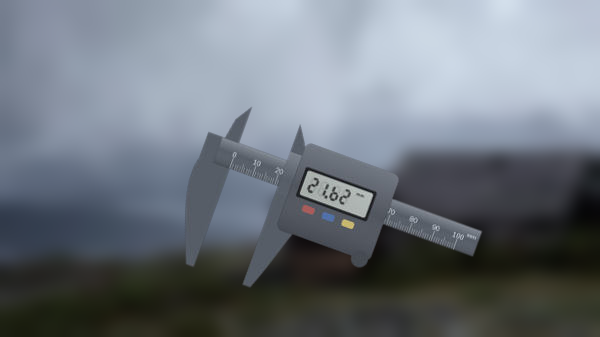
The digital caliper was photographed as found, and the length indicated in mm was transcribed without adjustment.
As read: 21.62 mm
